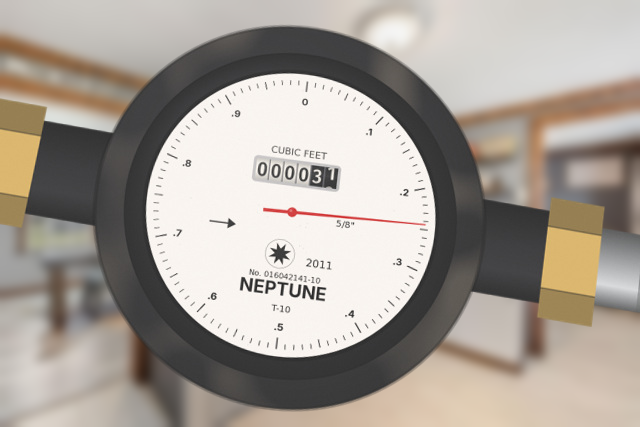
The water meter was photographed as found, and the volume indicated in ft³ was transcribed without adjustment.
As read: 31.24 ft³
